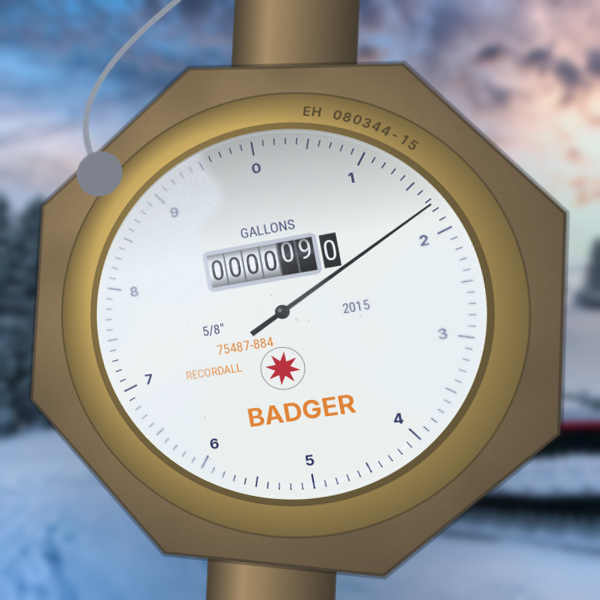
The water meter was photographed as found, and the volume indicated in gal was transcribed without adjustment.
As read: 91.7 gal
